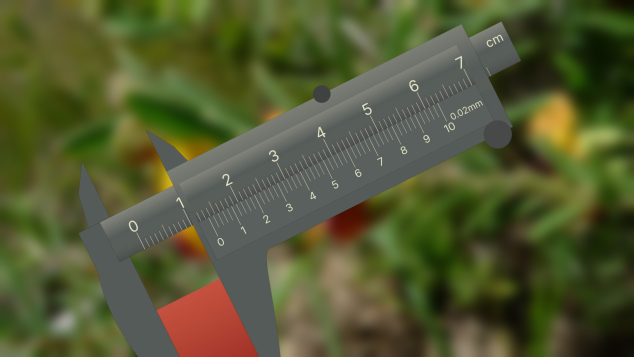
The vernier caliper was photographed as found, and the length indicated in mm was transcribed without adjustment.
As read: 13.6 mm
